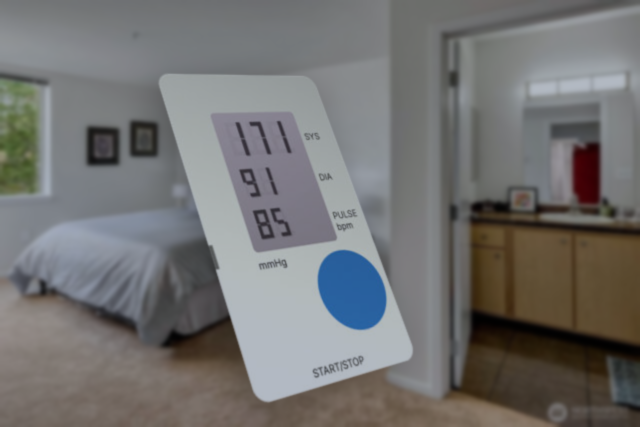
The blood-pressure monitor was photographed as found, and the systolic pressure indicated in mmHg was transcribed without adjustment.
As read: 171 mmHg
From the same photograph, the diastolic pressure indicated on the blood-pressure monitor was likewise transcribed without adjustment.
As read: 91 mmHg
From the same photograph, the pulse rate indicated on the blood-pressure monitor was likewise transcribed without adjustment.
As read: 85 bpm
